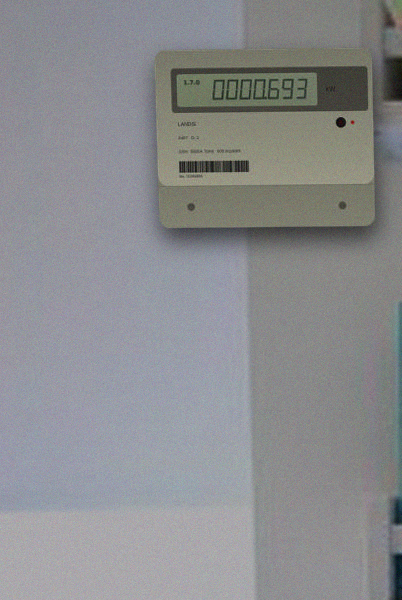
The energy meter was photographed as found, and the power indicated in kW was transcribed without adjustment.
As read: 0.693 kW
